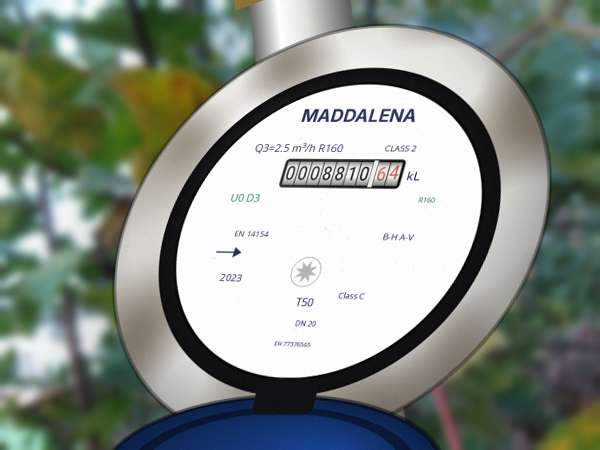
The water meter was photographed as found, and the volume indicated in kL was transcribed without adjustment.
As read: 8810.64 kL
